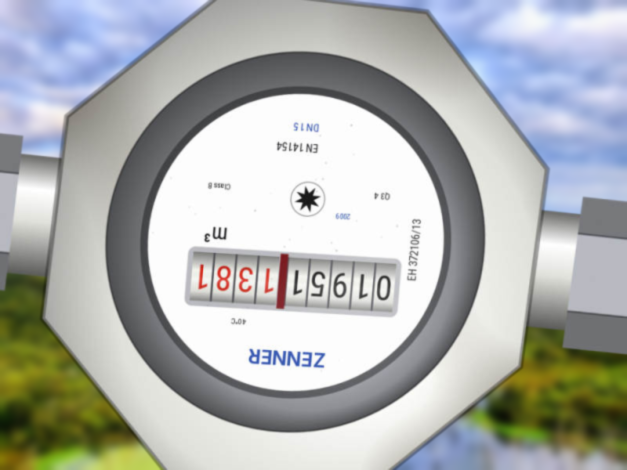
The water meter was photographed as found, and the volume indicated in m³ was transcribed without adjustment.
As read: 1951.1381 m³
